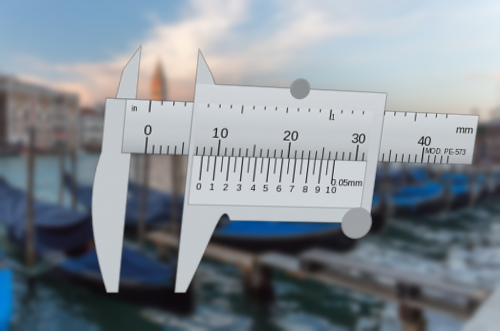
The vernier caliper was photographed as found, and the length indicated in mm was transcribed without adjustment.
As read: 7.8 mm
